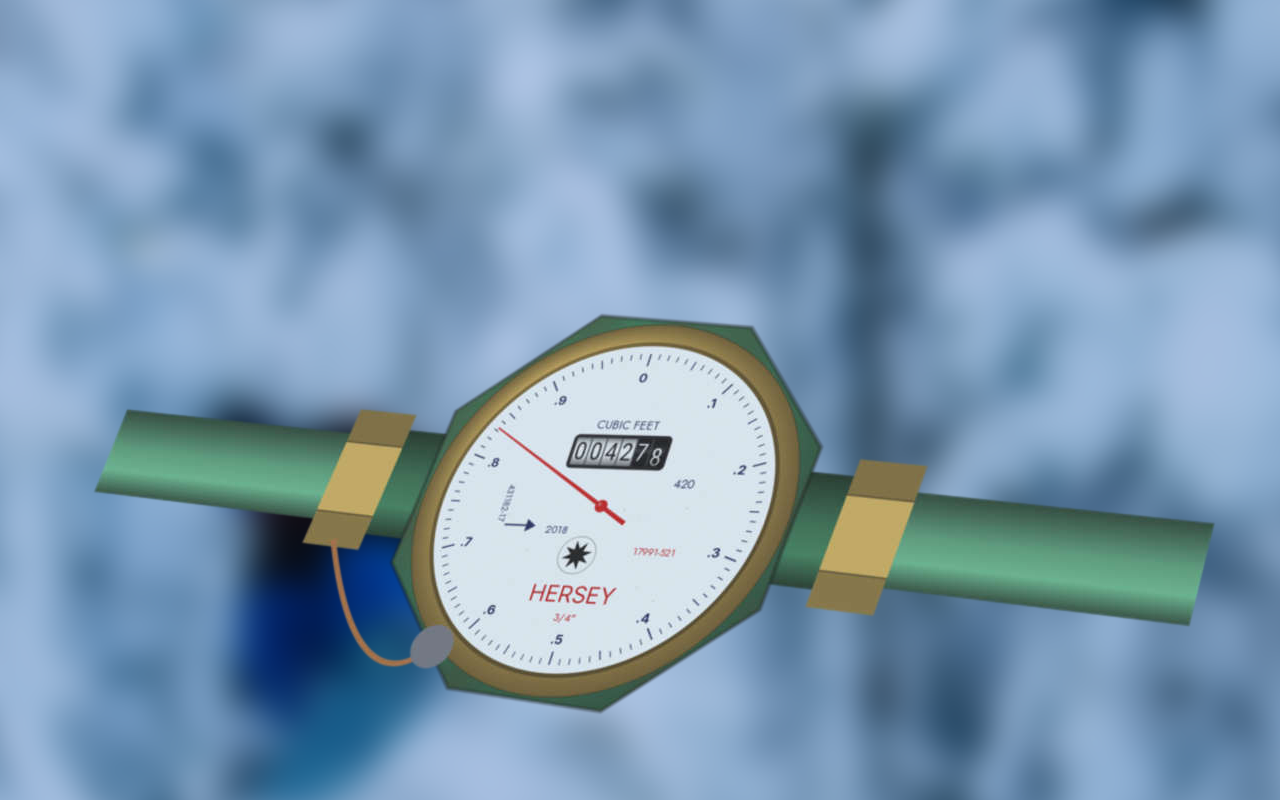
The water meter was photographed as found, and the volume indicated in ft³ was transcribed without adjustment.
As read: 4277.83 ft³
